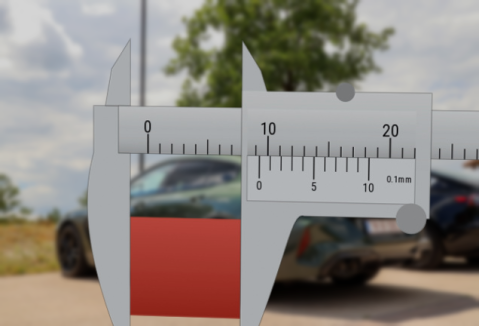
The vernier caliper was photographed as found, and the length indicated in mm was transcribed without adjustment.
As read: 9.3 mm
